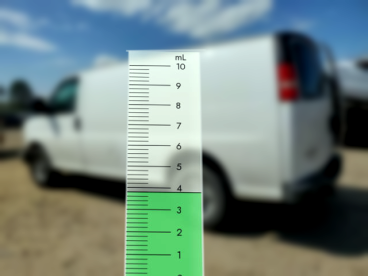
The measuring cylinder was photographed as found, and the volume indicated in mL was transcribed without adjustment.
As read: 3.8 mL
